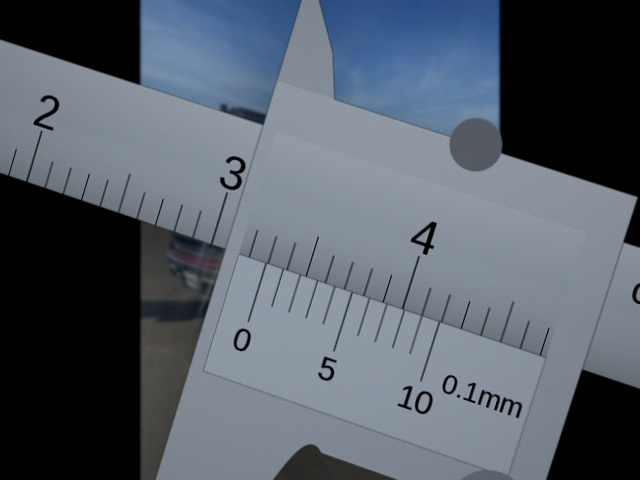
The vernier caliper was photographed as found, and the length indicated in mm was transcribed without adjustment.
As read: 32.9 mm
